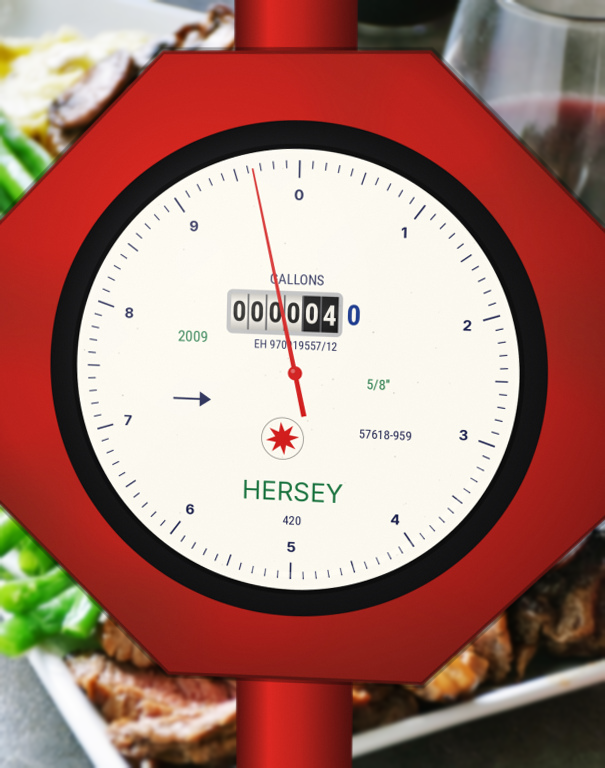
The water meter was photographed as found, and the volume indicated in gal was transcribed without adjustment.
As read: 39.6 gal
